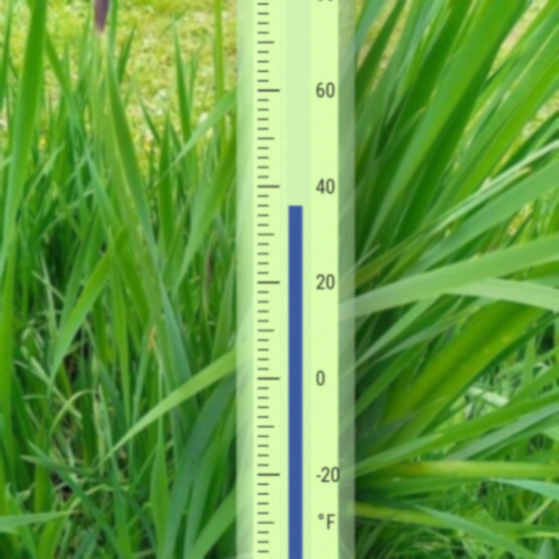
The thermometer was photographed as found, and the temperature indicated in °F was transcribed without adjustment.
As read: 36 °F
